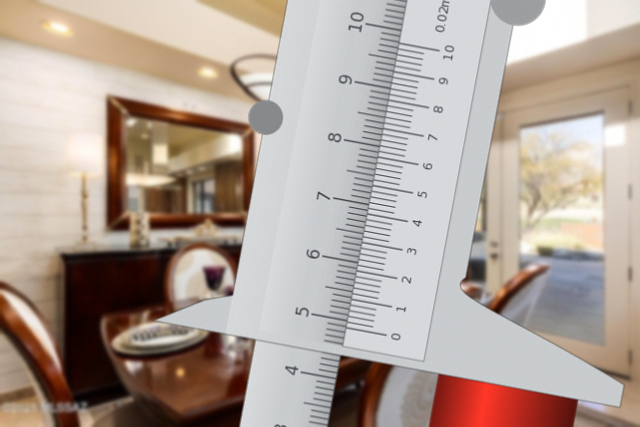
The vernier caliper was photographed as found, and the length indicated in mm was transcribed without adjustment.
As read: 48.8 mm
